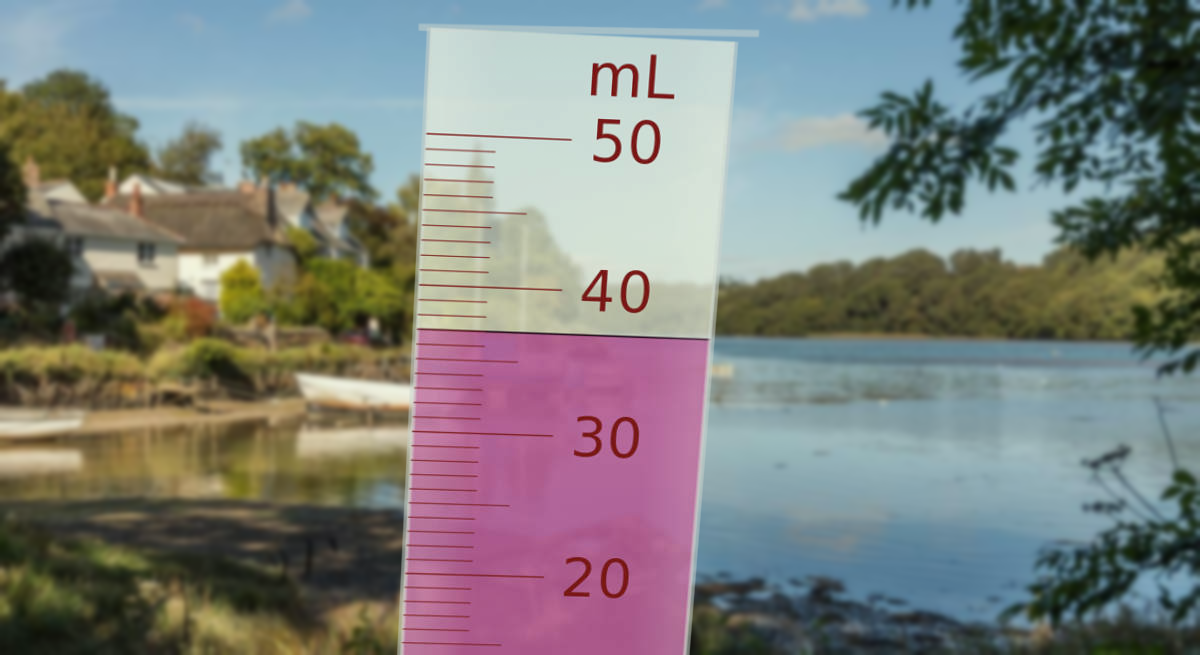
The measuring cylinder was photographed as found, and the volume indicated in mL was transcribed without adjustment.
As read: 37 mL
